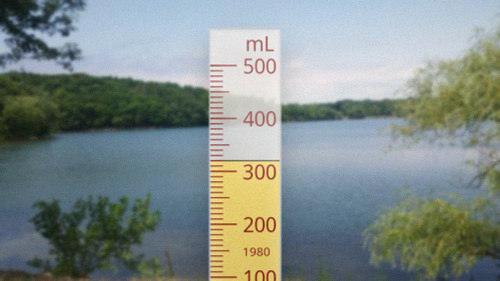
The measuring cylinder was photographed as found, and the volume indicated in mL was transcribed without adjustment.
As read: 320 mL
